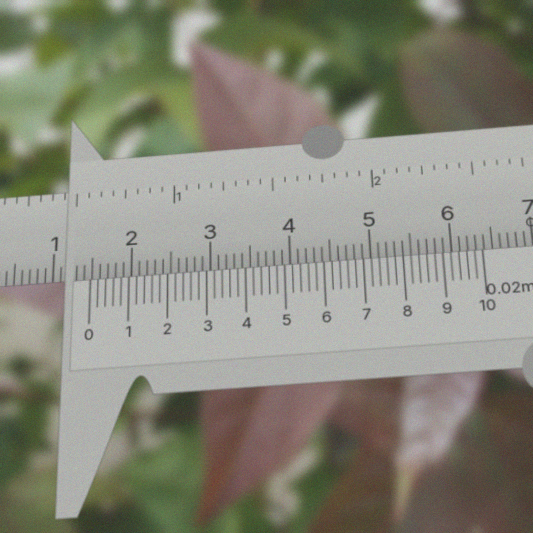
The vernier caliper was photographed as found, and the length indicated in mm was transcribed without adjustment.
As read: 14.8 mm
